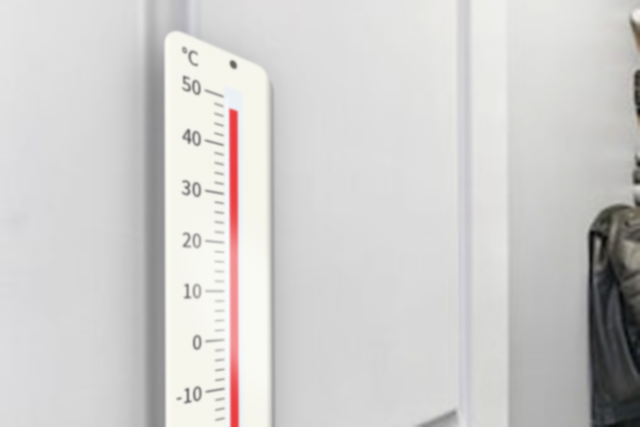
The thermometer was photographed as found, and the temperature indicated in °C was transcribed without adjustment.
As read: 48 °C
